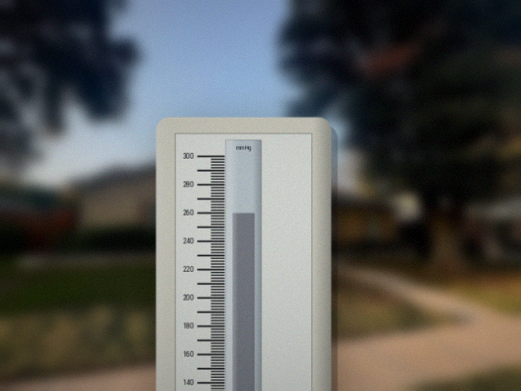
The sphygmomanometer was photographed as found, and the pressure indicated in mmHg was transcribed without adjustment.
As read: 260 mmHg
